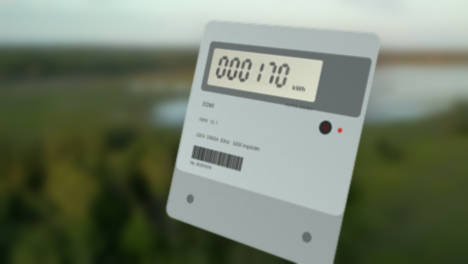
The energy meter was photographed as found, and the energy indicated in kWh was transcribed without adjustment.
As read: 170 kWh
